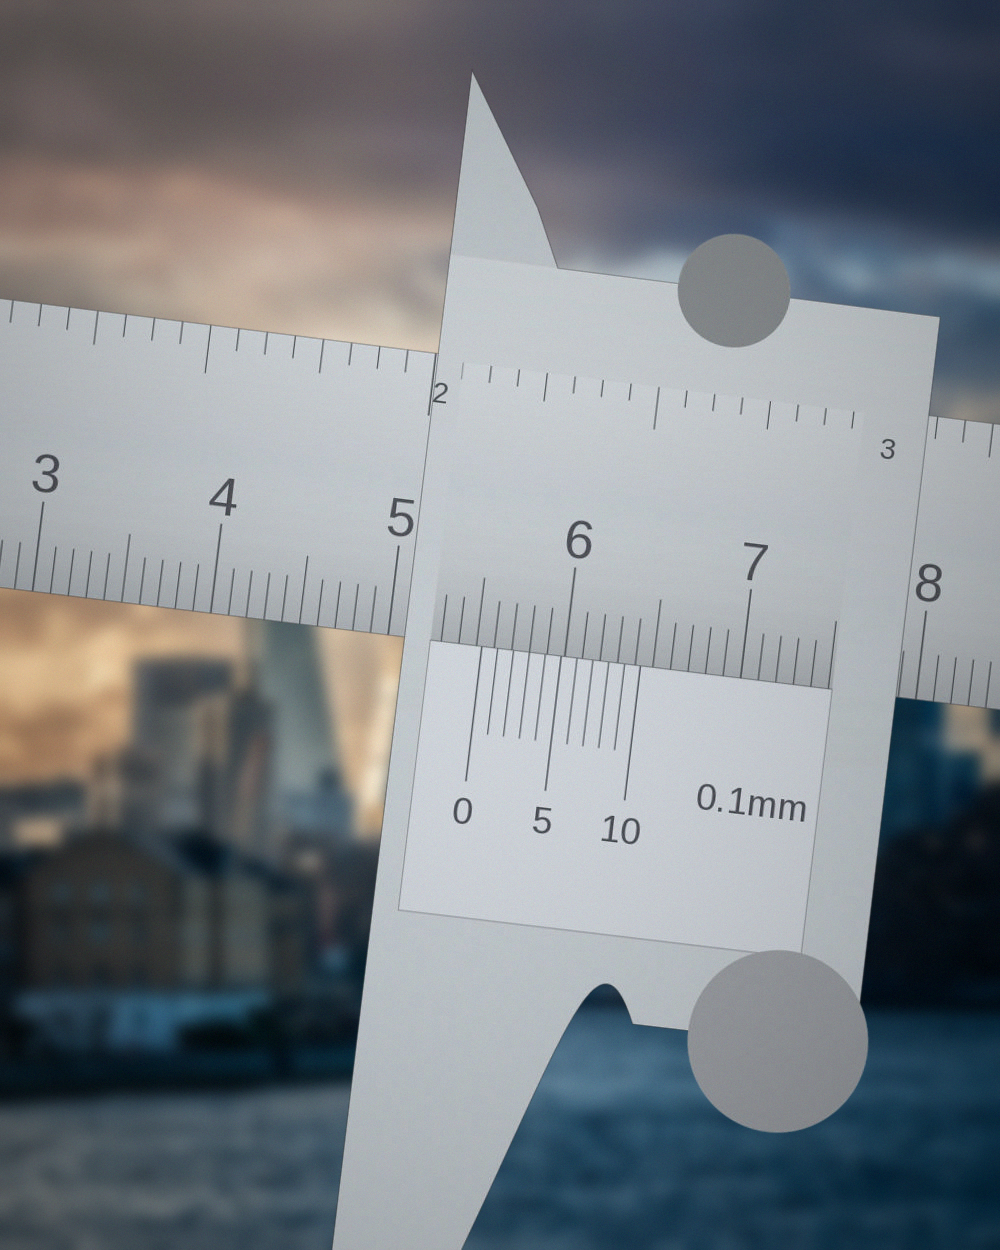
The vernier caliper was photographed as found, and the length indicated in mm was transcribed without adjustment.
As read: 55.3 mm
